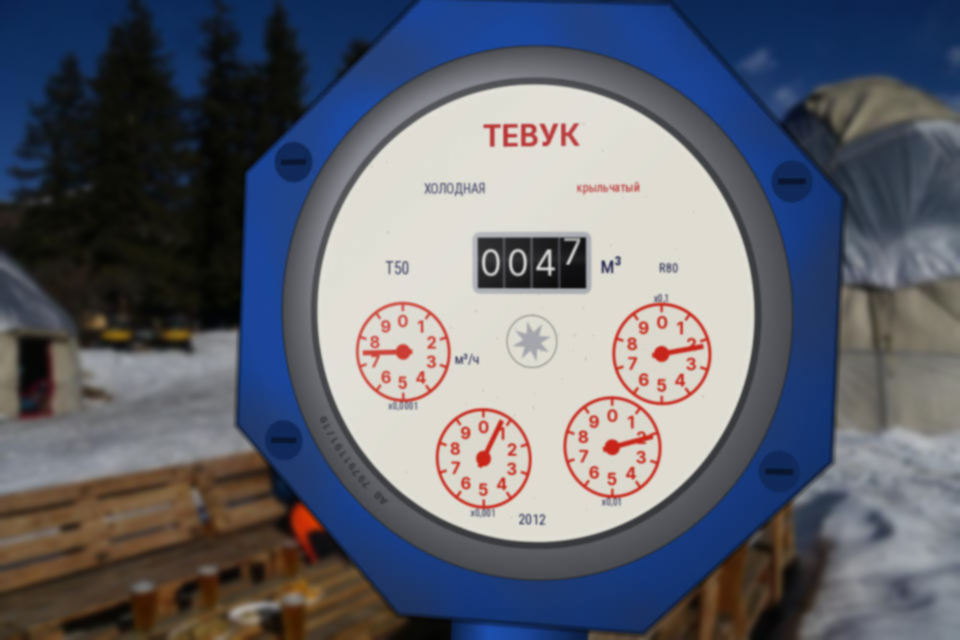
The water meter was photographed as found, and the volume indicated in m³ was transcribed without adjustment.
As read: 47.2207 m³
